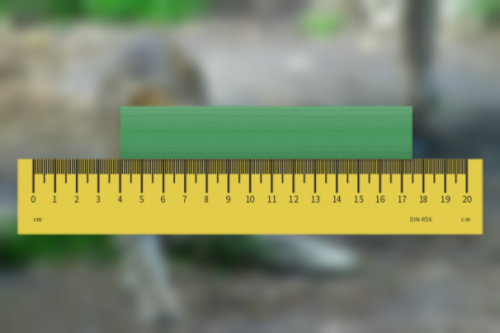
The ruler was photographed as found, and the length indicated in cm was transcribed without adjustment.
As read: 13.5 cm
